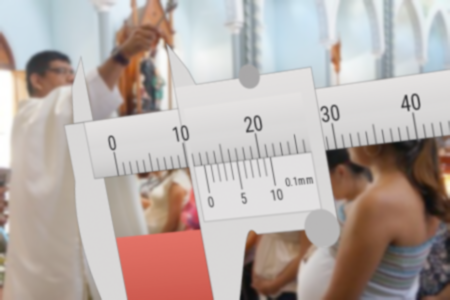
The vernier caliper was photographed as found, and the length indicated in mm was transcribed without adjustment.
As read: 12.4 mm
